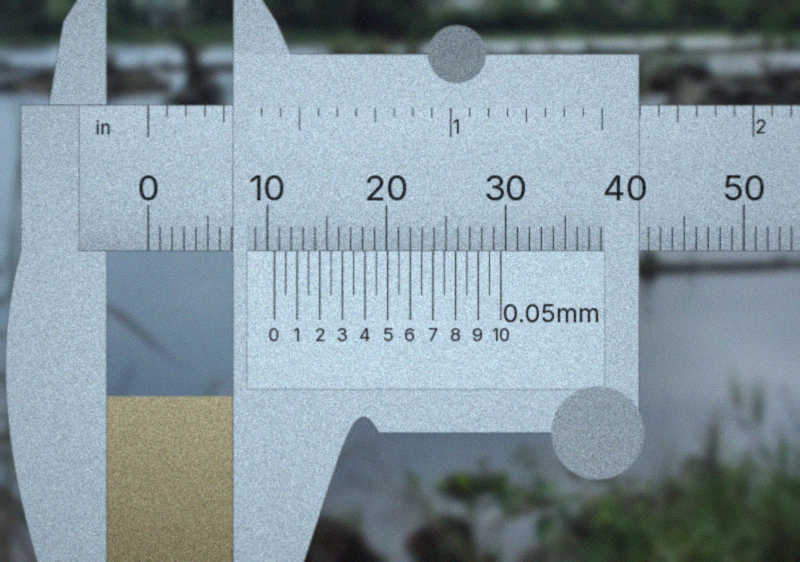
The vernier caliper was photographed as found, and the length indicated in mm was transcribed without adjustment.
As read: 10.6 mm
